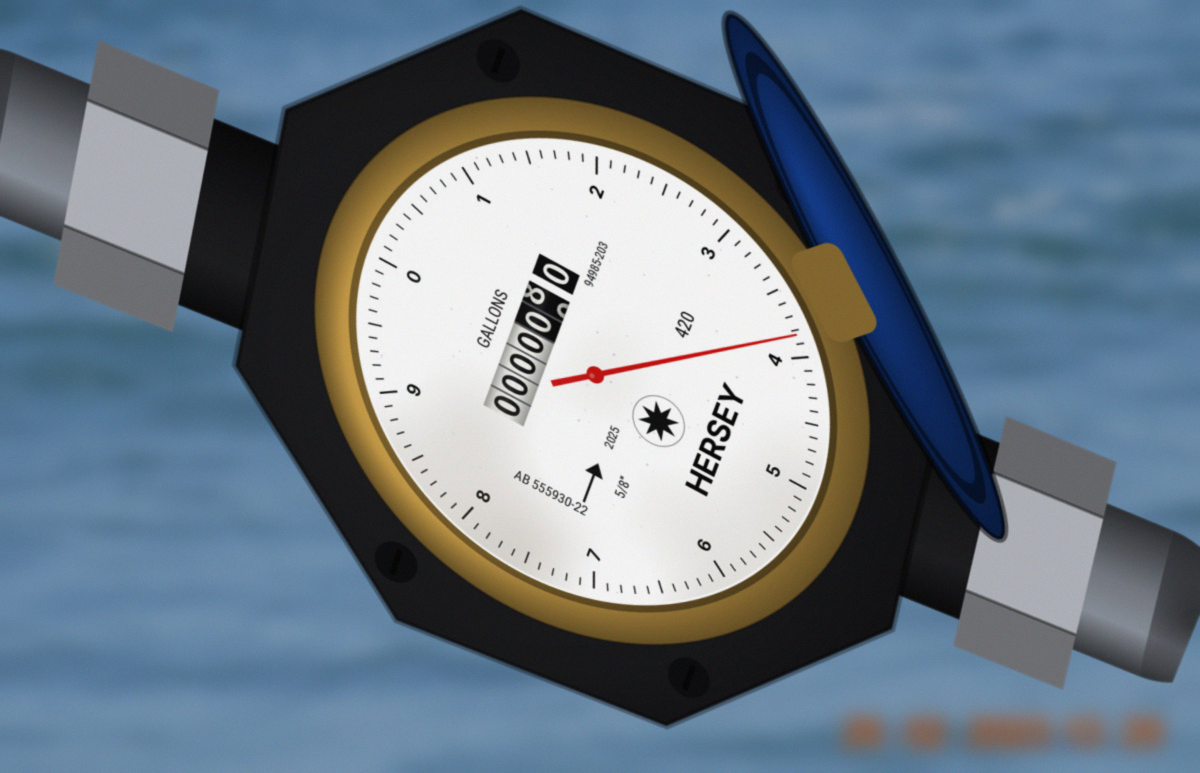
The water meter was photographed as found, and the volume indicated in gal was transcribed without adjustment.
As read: 83.8 gal
